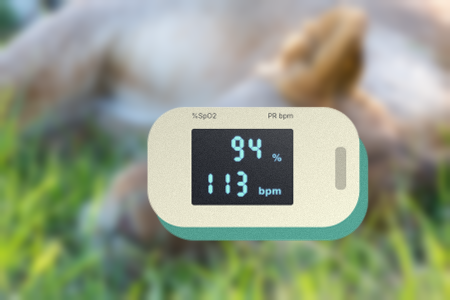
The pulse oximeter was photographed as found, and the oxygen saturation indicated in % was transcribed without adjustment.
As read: 94 %
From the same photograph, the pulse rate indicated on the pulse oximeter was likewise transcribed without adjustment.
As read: 113 bpm
